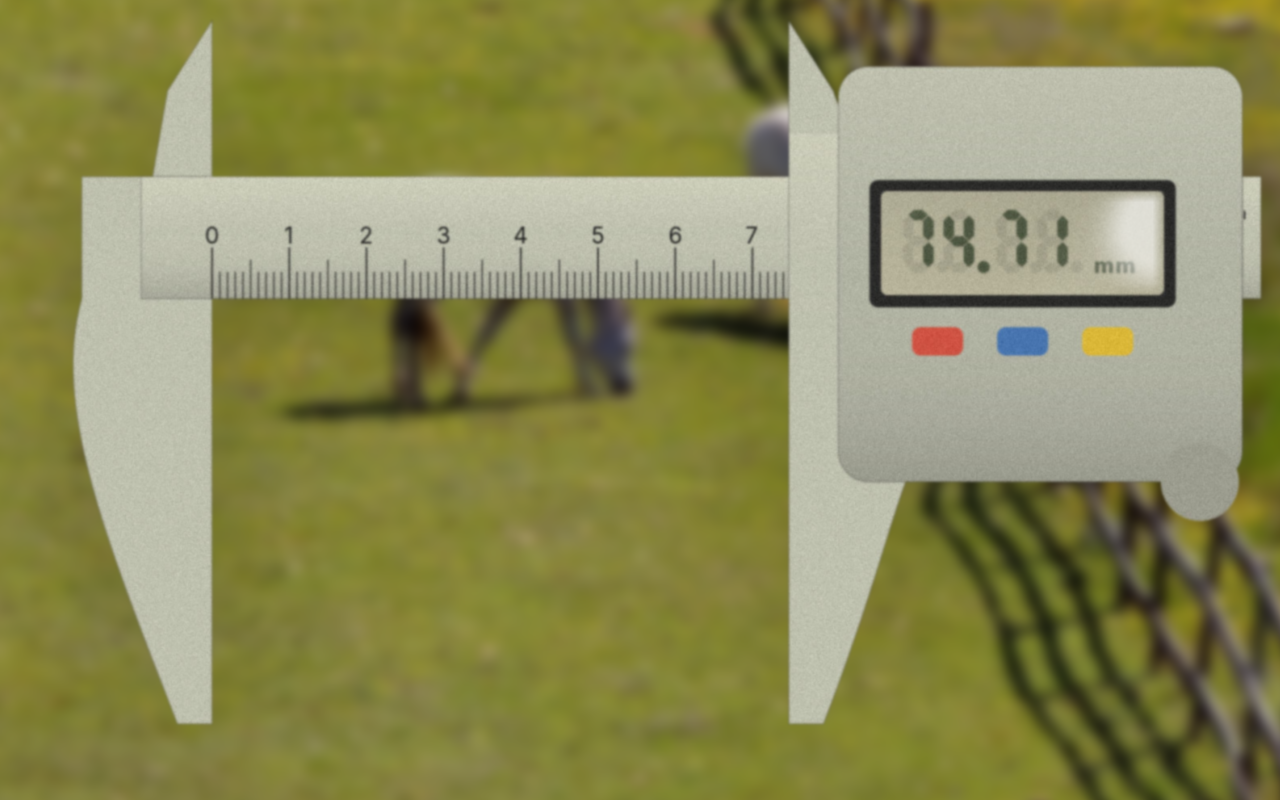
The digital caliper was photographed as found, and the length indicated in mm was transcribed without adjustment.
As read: 74.71 mm
